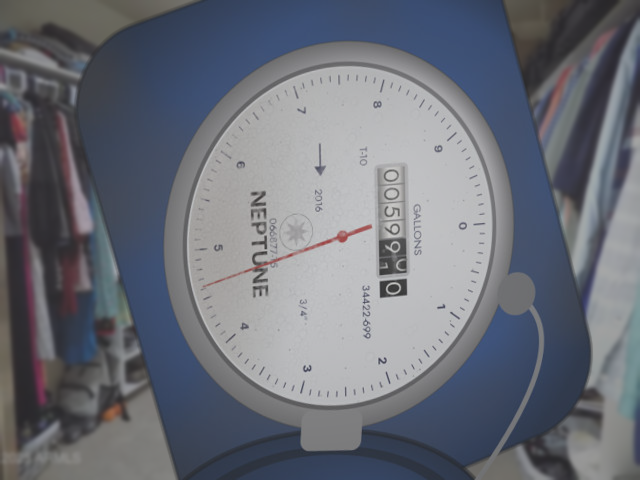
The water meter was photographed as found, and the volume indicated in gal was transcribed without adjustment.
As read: 59904.6 gal
